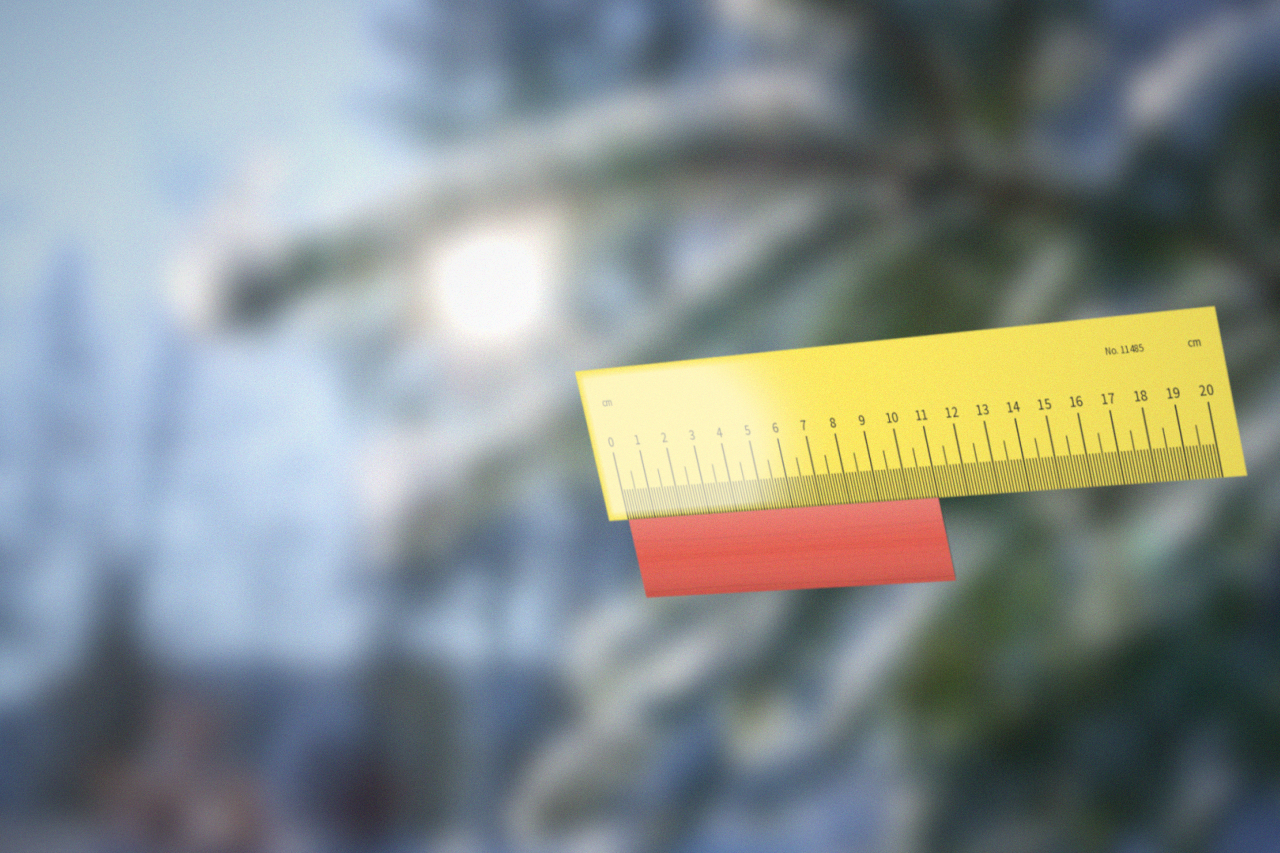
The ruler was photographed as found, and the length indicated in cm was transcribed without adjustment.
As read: 11 cm
